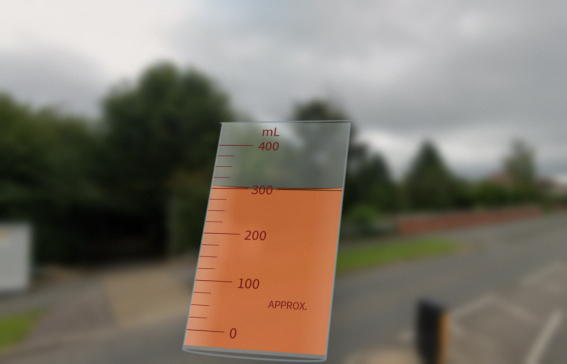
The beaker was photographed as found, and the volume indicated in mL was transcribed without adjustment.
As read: 300 mL
